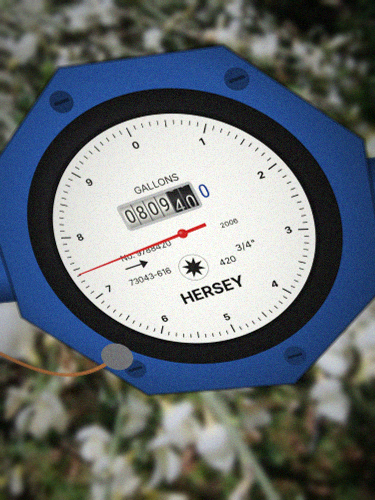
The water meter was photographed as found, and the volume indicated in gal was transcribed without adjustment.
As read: 809397.4 gal
